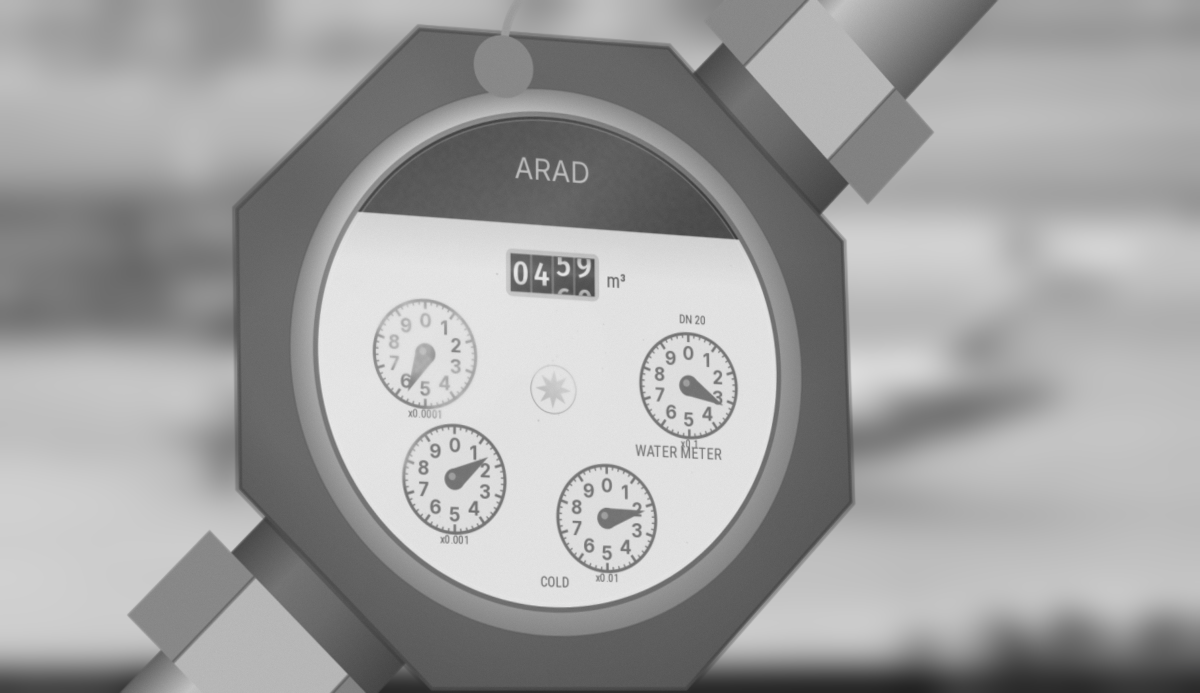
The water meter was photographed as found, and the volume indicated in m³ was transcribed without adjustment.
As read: 459.3215 m³
